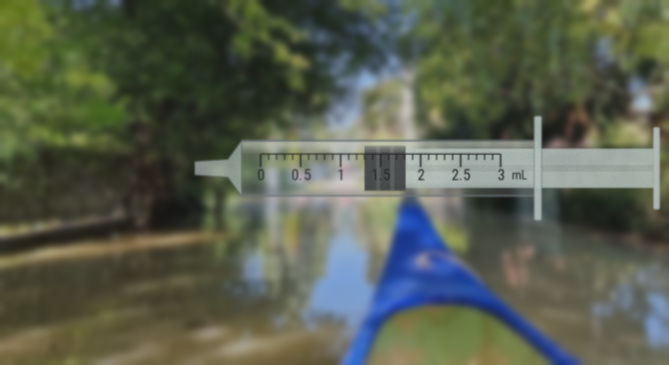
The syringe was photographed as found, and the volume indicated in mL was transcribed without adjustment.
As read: 1.3 mL
